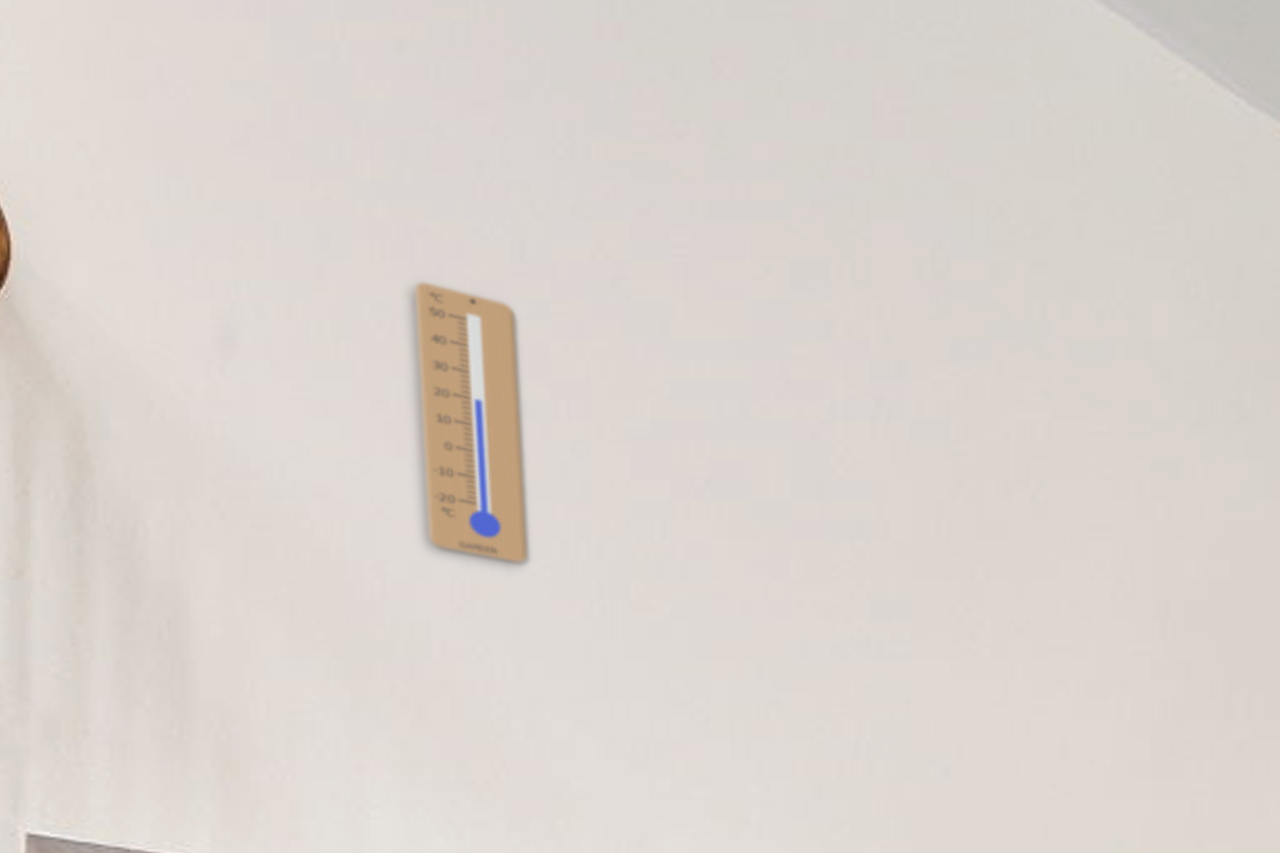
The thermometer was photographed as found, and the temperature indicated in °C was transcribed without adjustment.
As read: 20 °C
